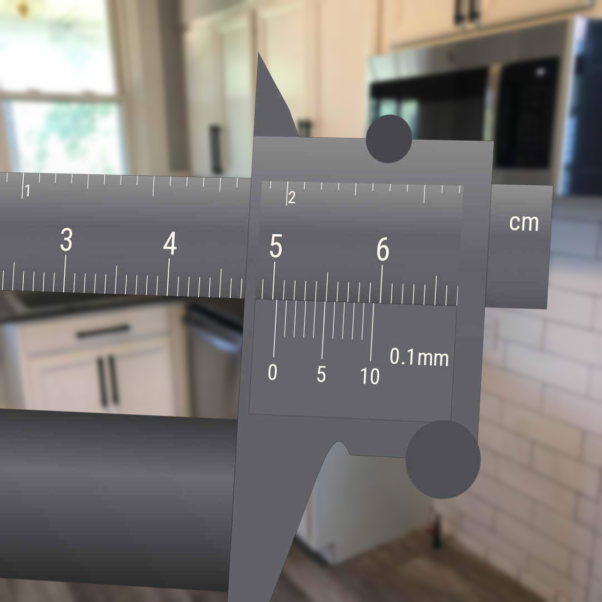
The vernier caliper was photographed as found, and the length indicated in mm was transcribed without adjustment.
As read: 50.4 mm
